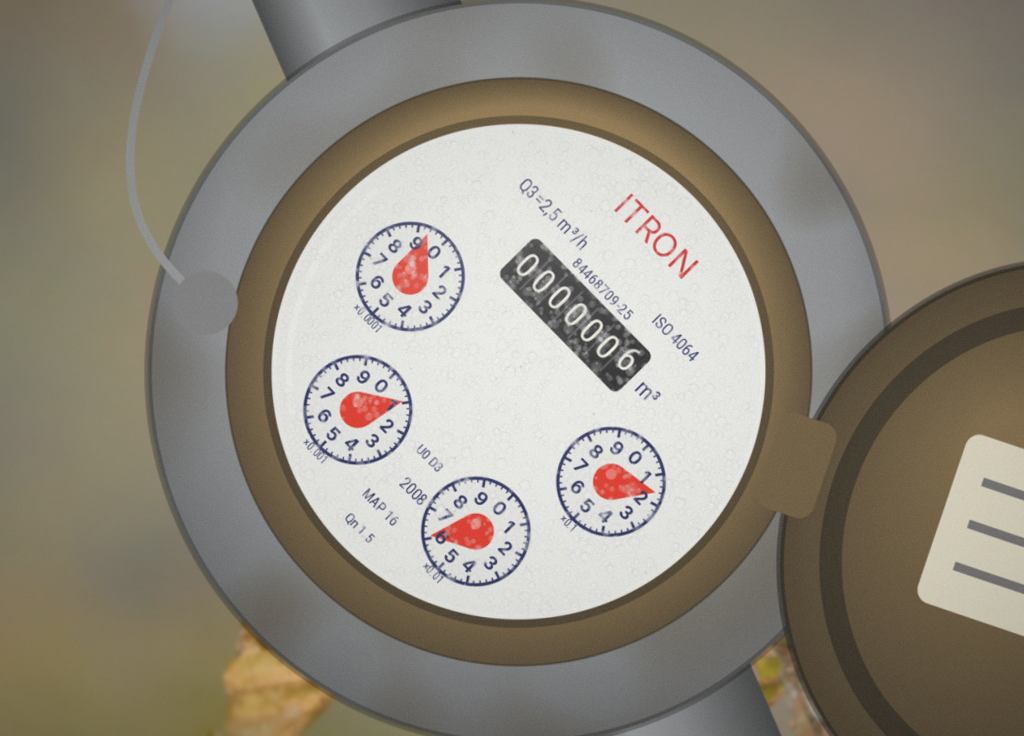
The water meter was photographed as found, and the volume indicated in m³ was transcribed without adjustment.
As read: 6.1609 m³
